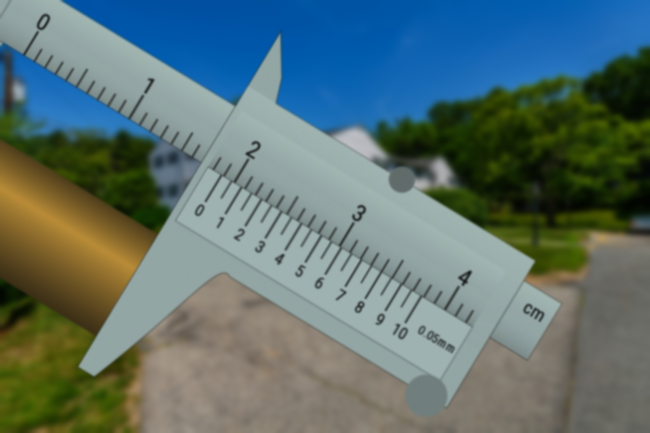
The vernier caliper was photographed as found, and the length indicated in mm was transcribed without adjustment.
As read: 18.8 mm
